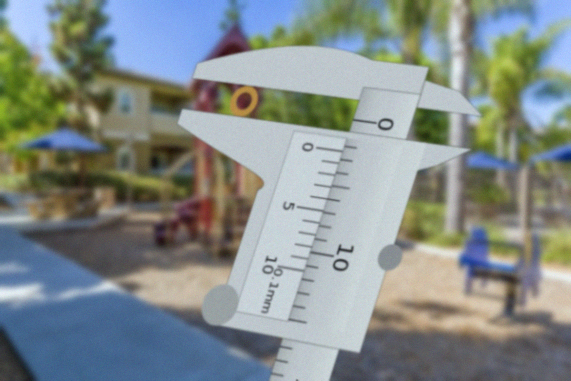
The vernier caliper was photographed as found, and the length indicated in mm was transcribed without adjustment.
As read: 2.4 mm
